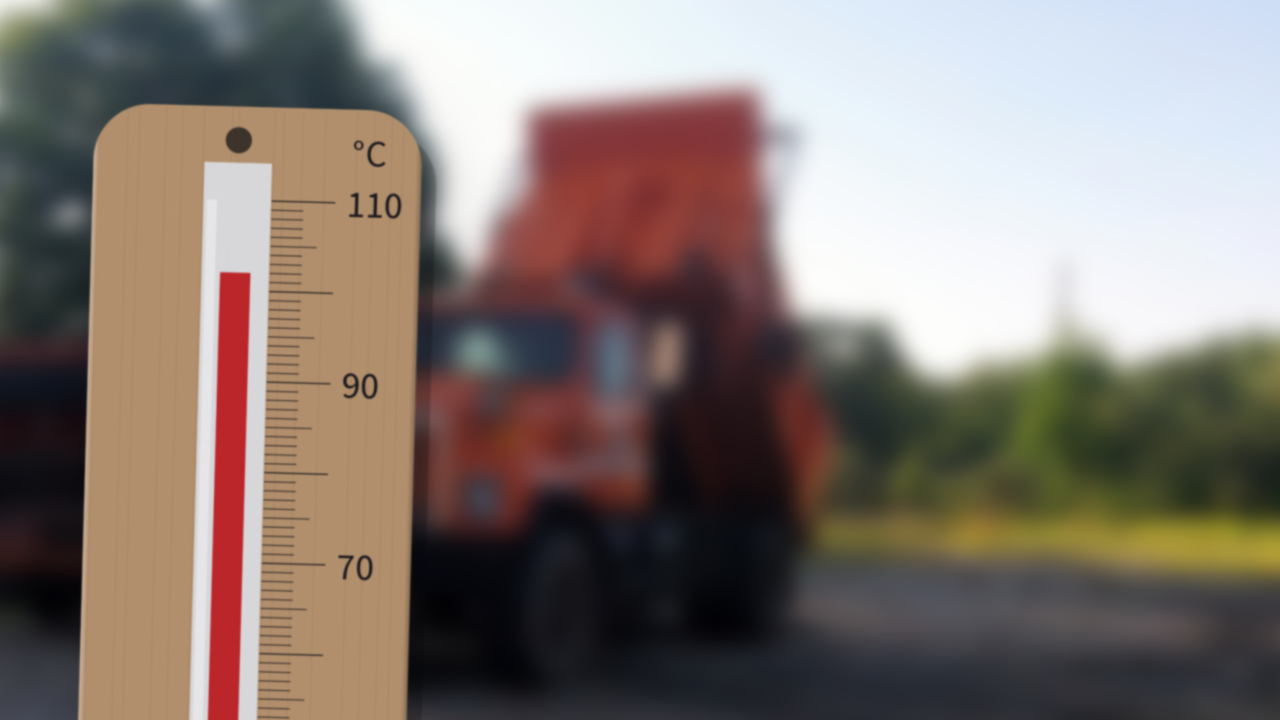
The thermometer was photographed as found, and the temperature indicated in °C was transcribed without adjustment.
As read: 102 °C
